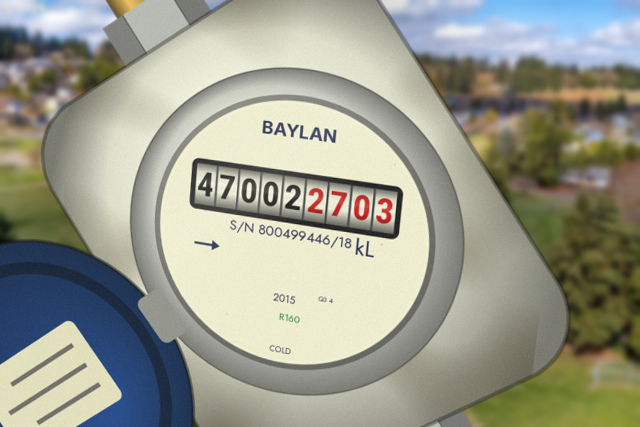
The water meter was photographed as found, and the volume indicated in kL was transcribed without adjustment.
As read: 47002.2703 kL
